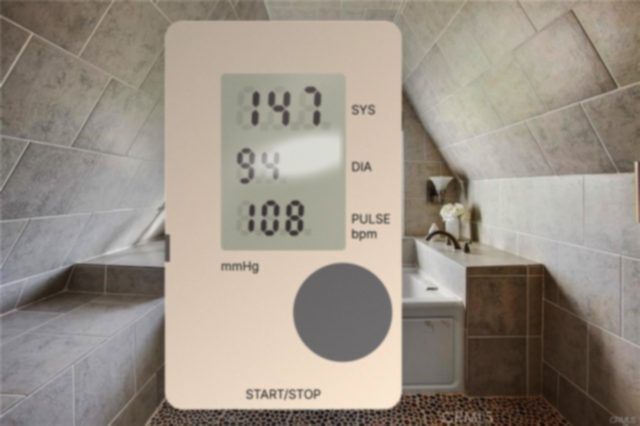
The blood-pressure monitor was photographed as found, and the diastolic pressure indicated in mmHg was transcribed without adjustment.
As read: 94 mmHg
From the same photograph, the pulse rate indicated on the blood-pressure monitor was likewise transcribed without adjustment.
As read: 108 bpm
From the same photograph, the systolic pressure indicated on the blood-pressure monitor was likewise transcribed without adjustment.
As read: 147 mmHg
